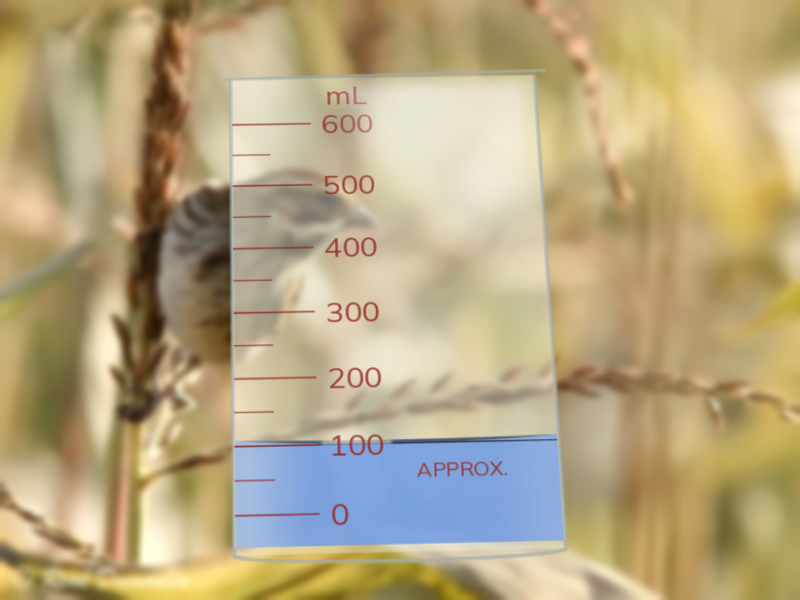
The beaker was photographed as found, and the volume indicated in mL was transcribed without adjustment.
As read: 100 mL
